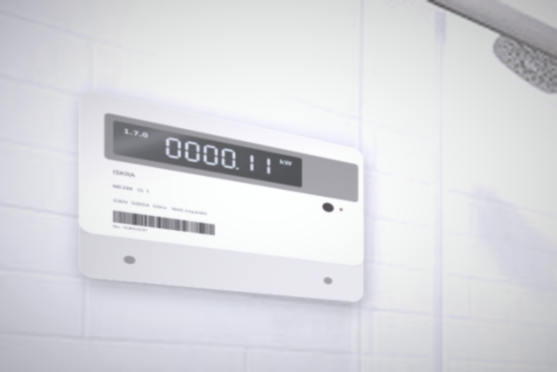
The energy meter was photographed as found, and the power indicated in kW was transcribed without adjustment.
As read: 0.11 kW
